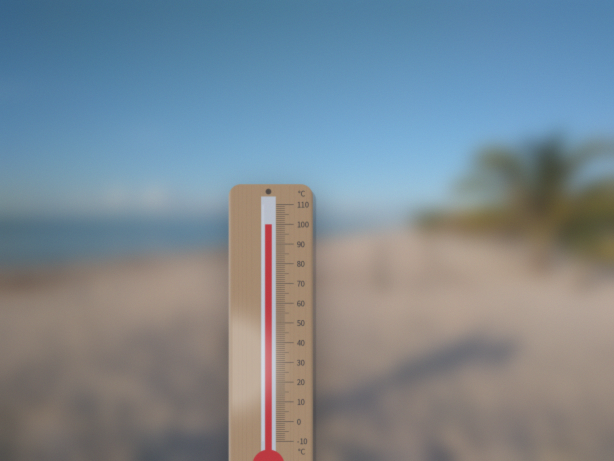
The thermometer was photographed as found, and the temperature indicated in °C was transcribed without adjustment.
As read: 100 °C
